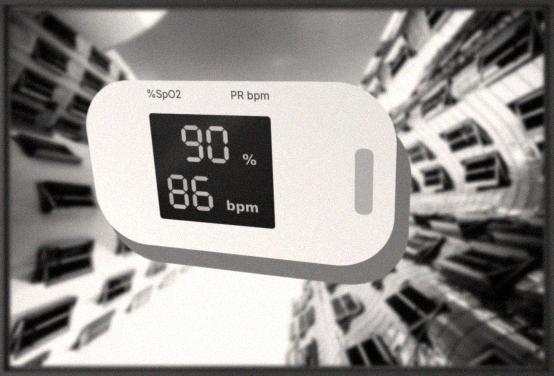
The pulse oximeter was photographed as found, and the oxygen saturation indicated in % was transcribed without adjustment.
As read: 90 %
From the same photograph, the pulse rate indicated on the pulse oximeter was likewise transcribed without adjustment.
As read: 86 bpm
